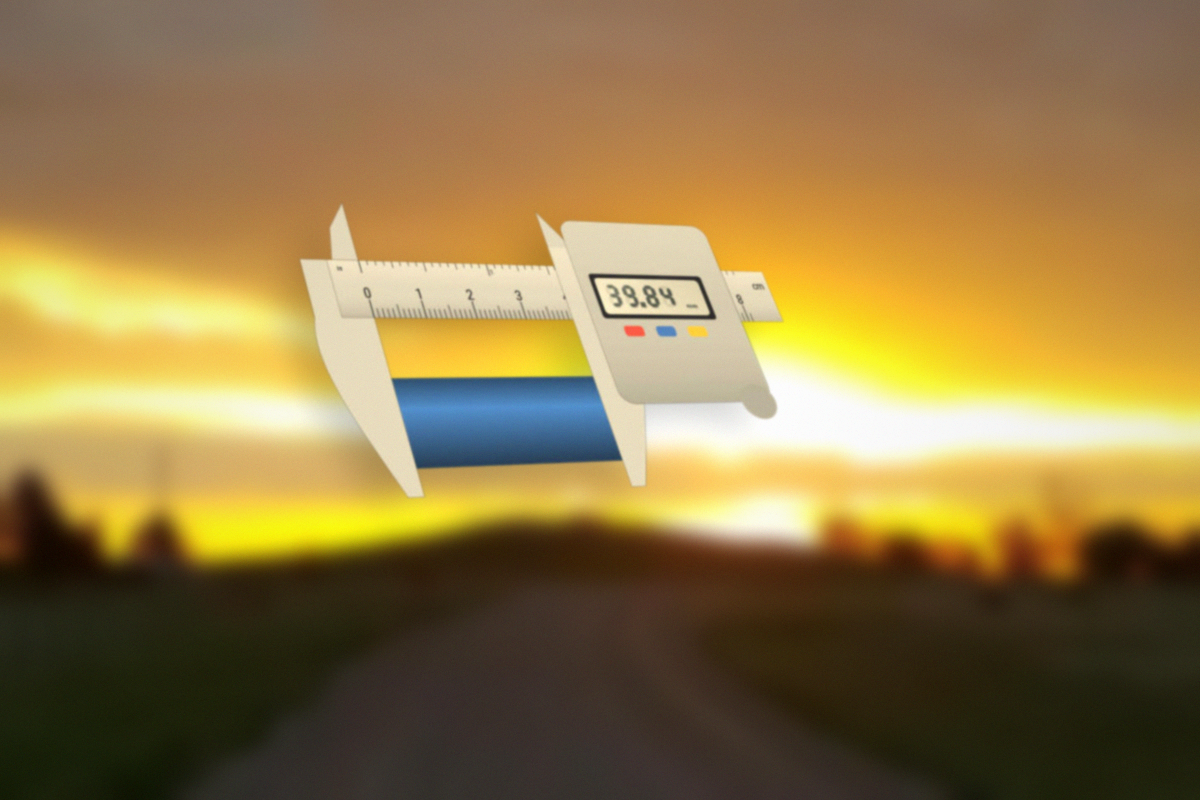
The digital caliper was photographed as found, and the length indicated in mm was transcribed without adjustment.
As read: 39.84 mm
